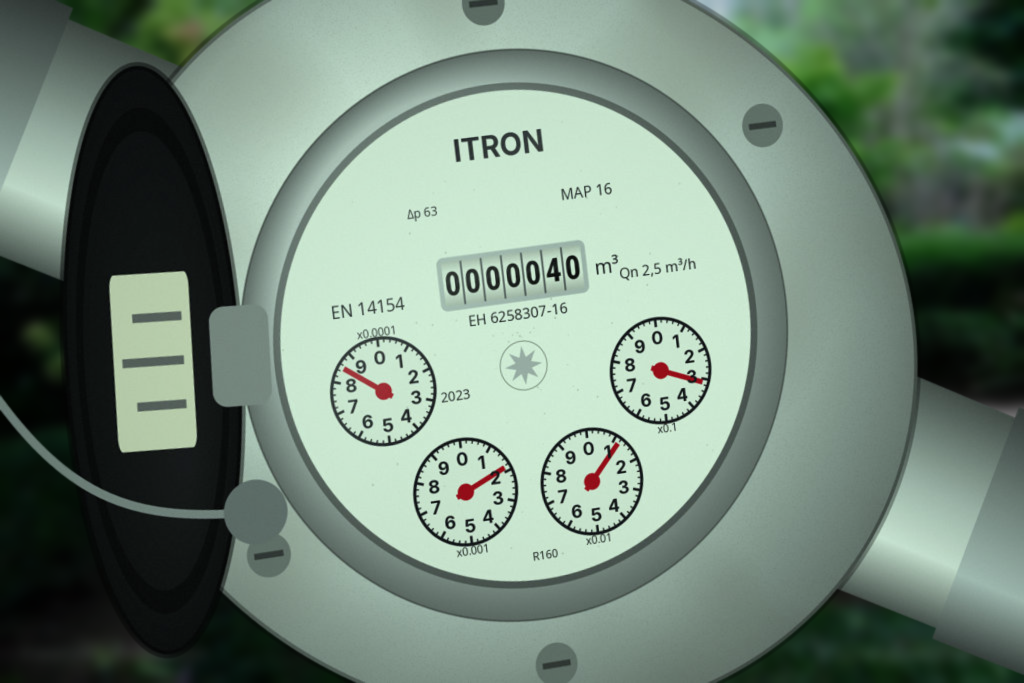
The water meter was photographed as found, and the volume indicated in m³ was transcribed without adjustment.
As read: 40.3118 m³
